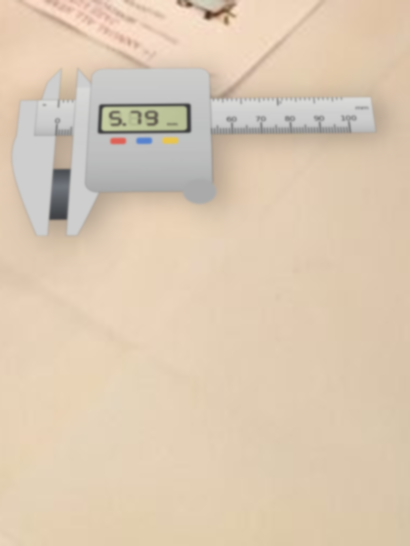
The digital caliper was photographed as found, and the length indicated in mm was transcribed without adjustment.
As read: 5.79 mm
